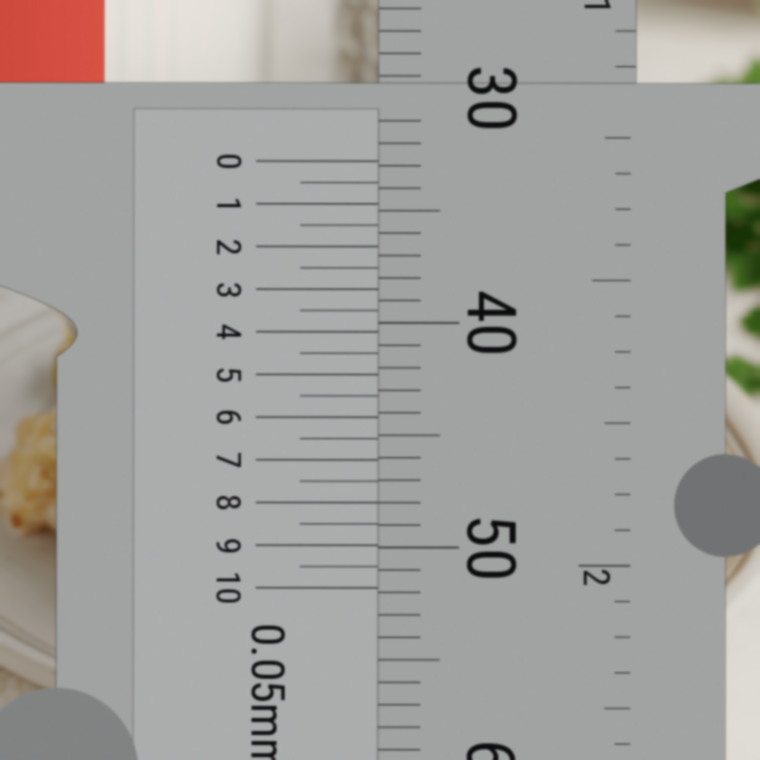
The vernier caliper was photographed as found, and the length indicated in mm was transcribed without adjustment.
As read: 32.8 mm
